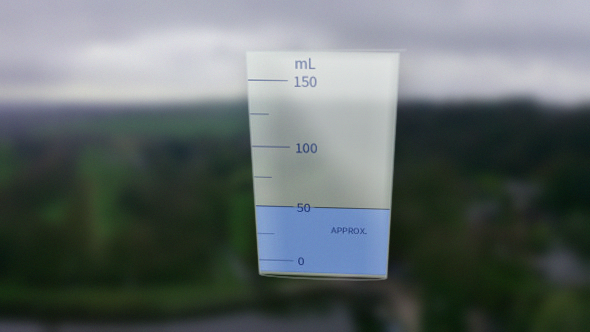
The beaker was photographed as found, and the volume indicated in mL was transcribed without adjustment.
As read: 50 mL
